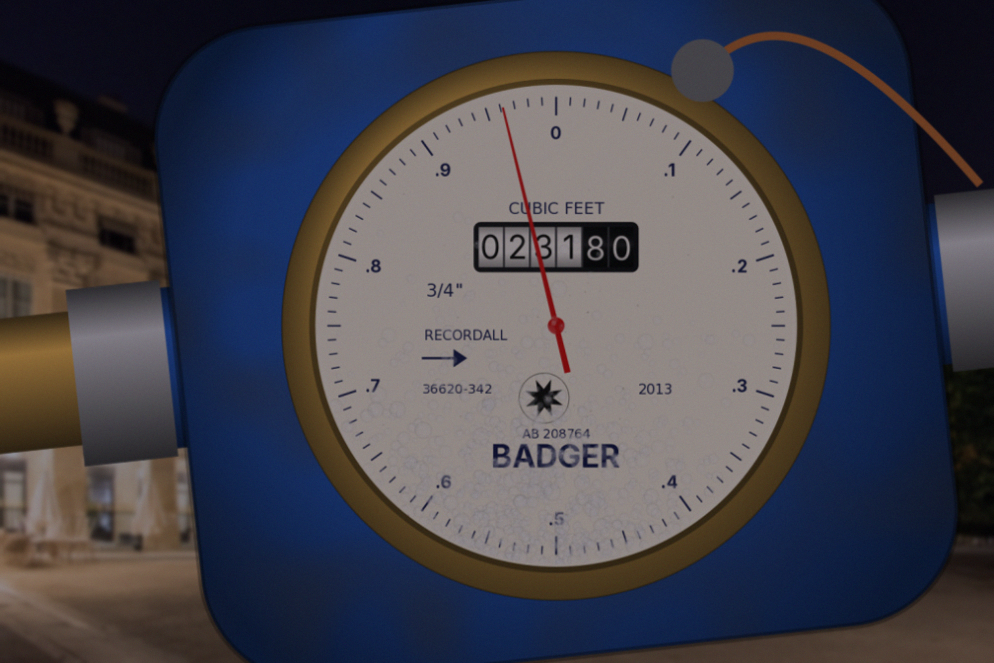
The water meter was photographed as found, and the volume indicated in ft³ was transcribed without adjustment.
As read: 23179.96 ft³
